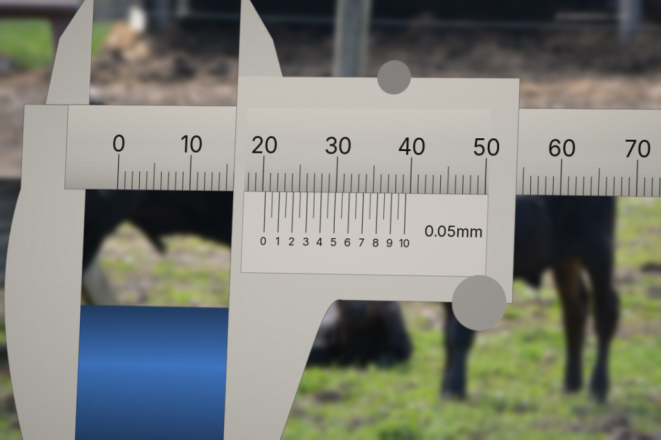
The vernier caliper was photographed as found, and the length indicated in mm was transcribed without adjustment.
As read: 20.4 mm
